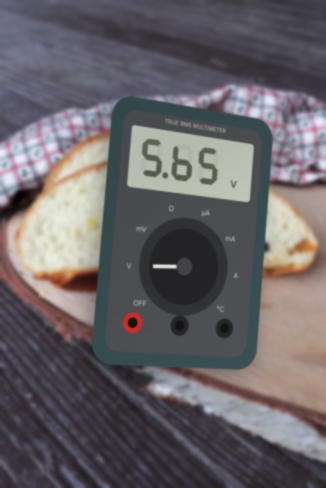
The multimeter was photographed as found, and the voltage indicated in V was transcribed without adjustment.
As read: 5.65 V
